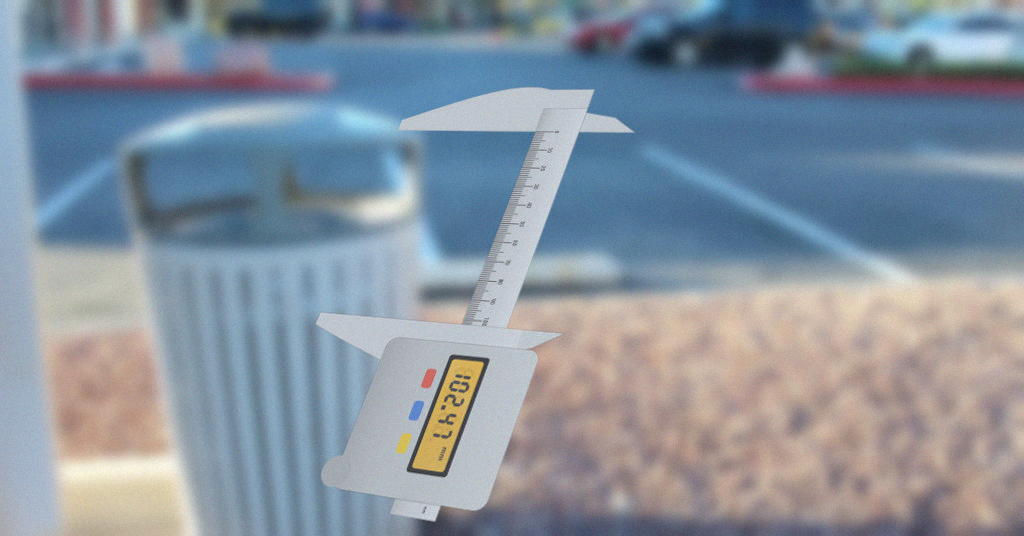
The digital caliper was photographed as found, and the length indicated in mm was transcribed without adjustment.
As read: 102.47 mm
